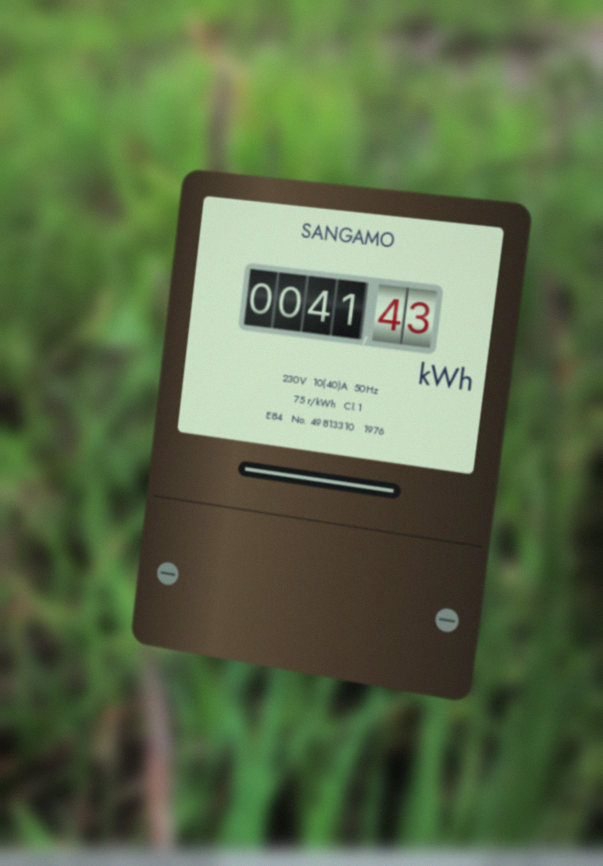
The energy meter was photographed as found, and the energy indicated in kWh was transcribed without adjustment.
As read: 41.43 kWh
